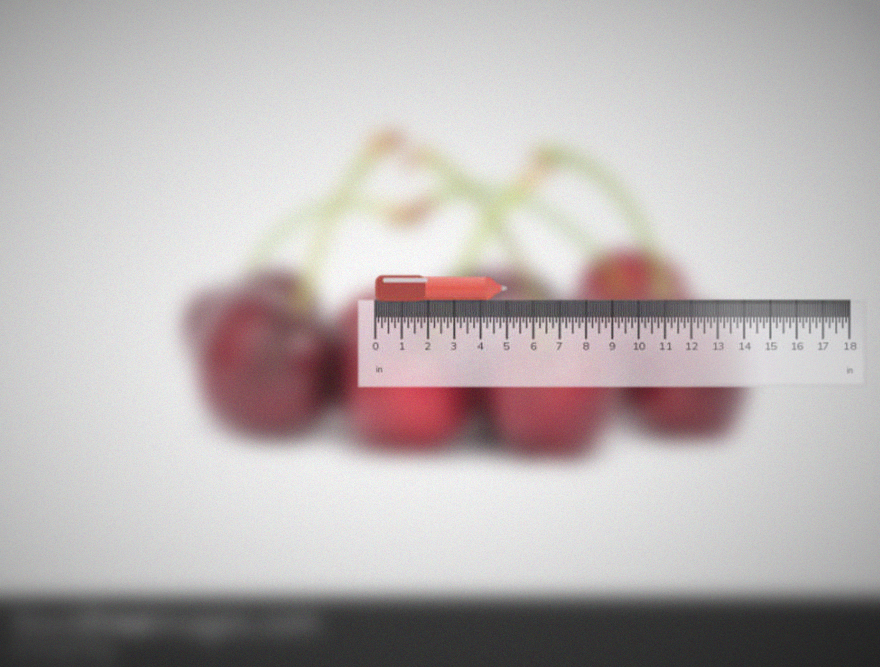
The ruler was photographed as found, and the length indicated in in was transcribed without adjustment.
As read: 5 in
